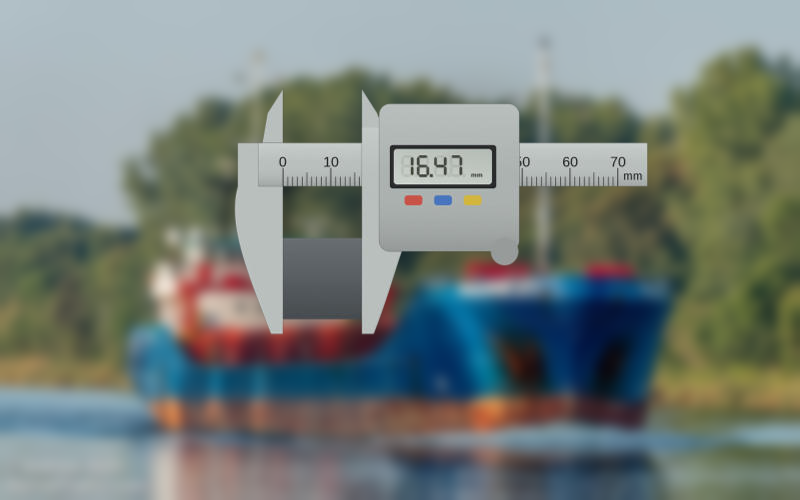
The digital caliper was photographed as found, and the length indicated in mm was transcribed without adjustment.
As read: 16.47 mm
